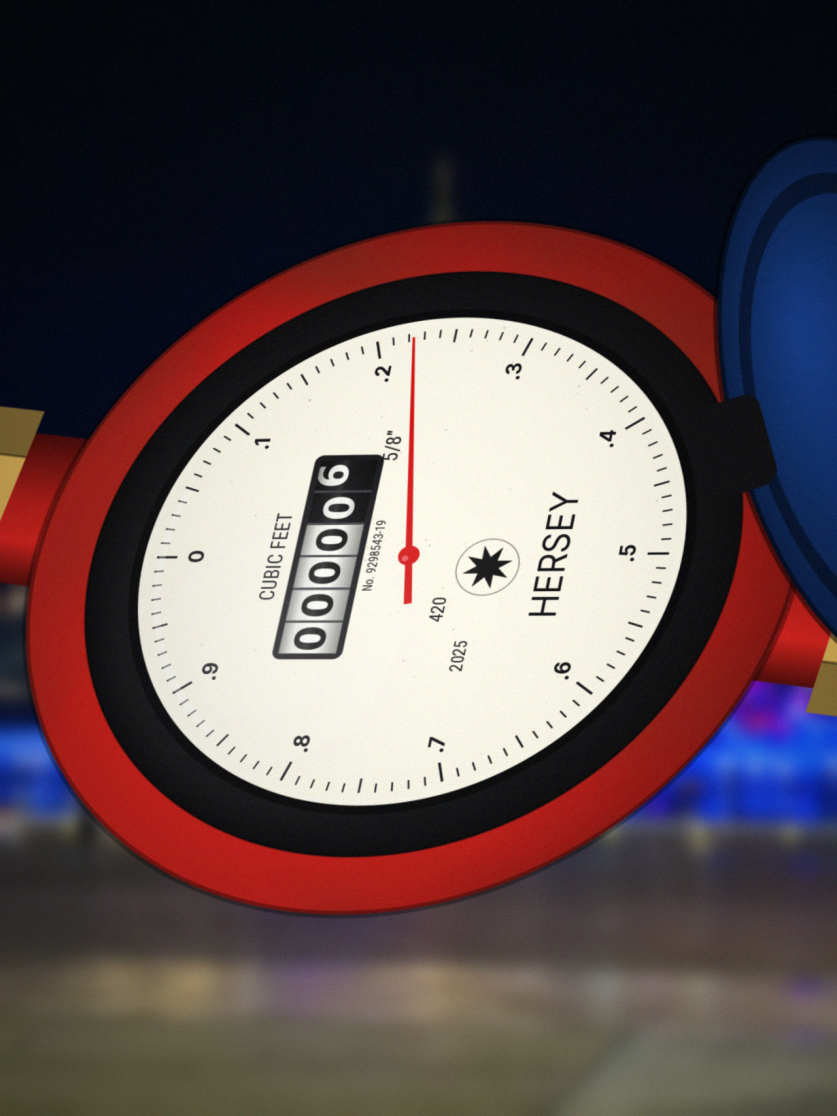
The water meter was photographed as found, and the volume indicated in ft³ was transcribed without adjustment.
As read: 6.22 ft³
